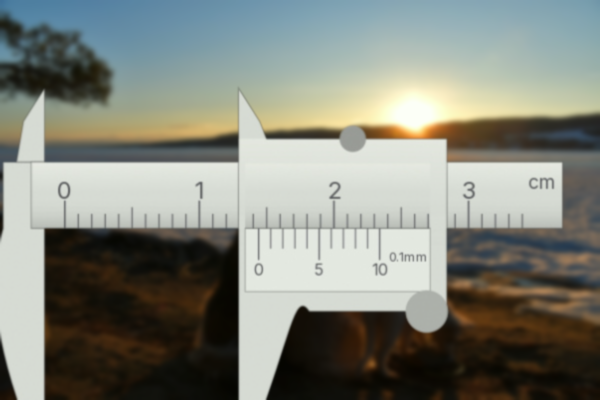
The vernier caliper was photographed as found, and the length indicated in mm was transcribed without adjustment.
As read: 14.4 mm
